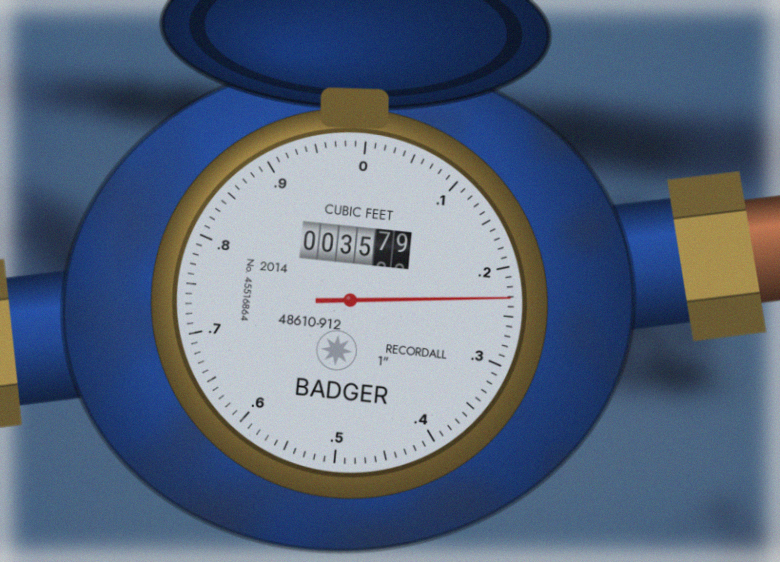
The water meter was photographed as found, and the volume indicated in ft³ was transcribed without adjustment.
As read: 3579.23 ft³
